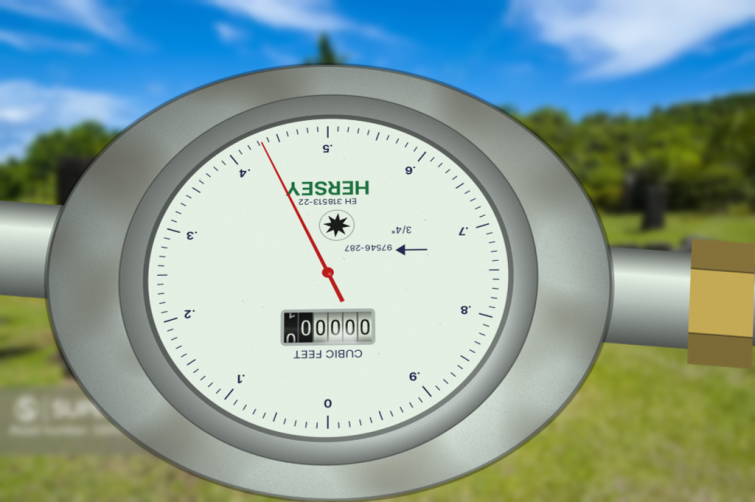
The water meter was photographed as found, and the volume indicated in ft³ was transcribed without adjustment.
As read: 0.43 ft³
